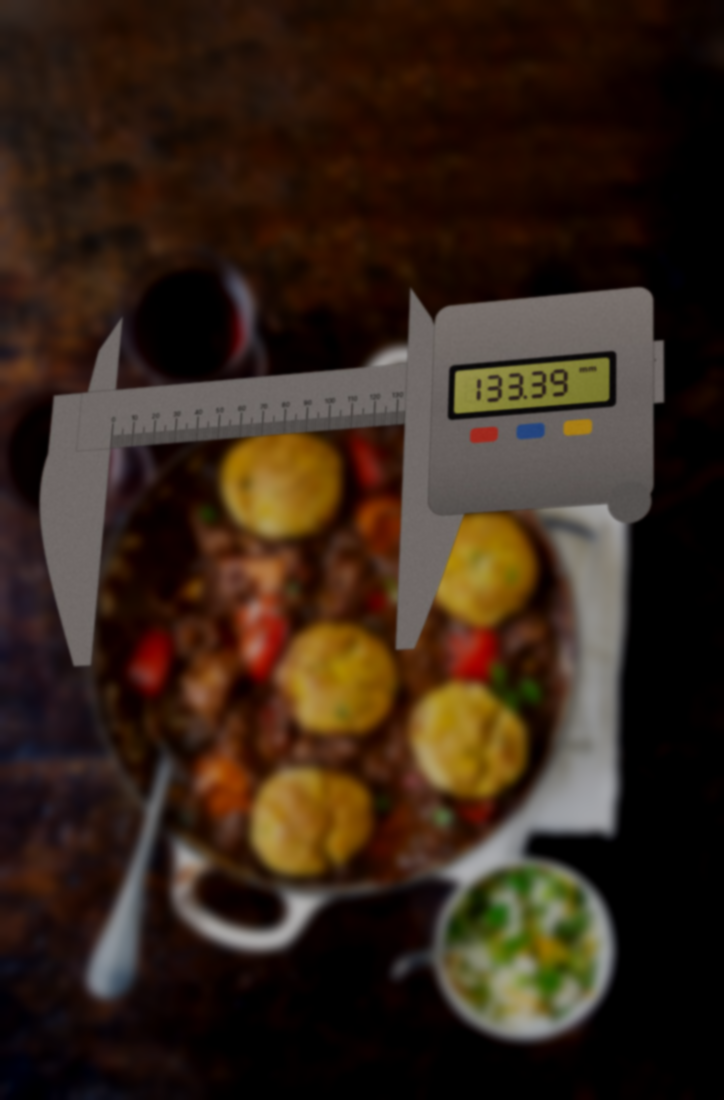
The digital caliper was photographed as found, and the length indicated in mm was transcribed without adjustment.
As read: 133.39 mm
